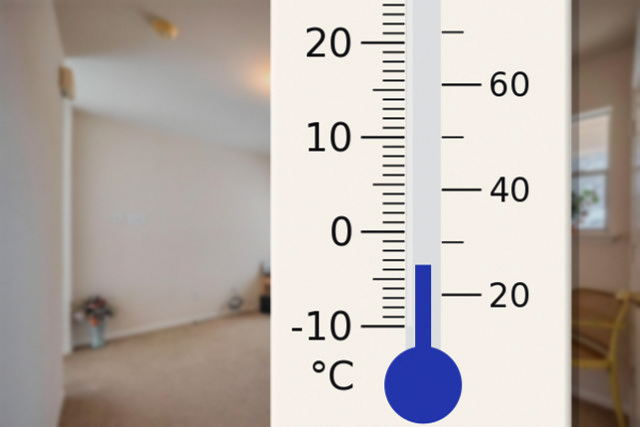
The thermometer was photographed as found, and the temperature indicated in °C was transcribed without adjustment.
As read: -3.5 °C
